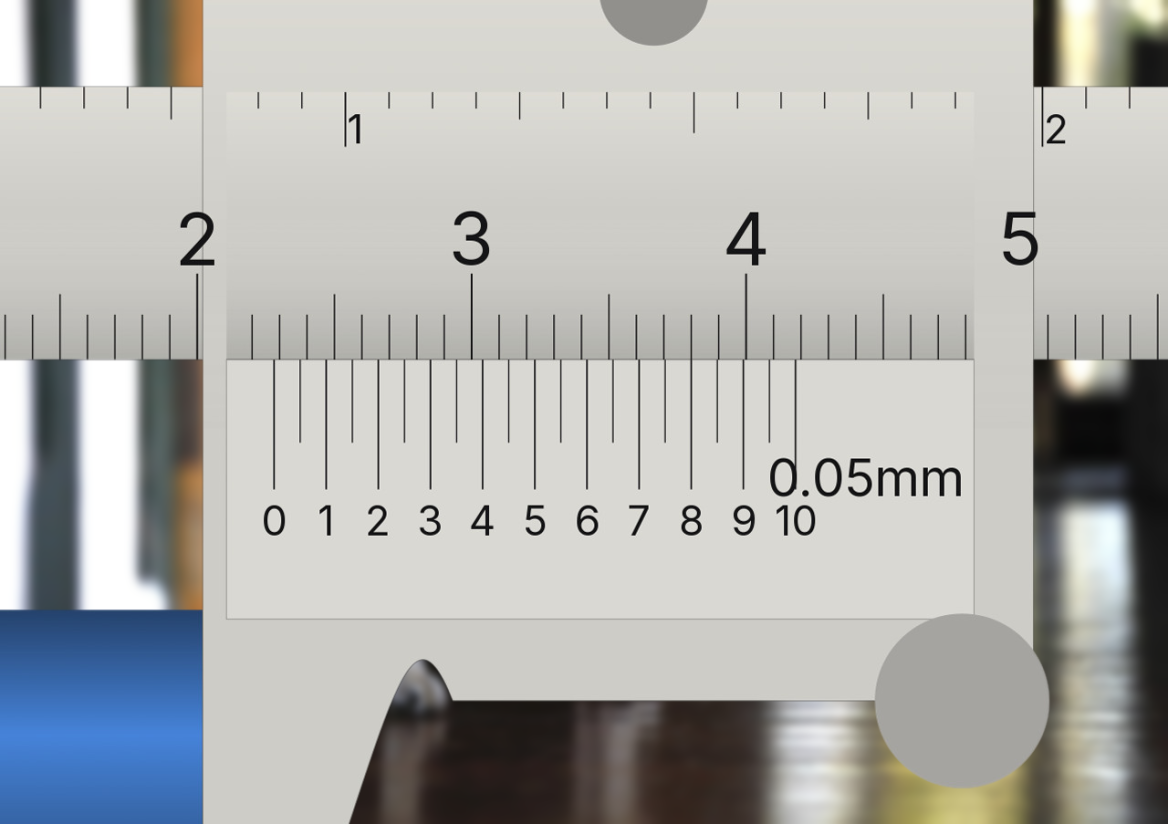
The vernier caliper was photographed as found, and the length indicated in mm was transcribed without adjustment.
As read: 22.80 mm
